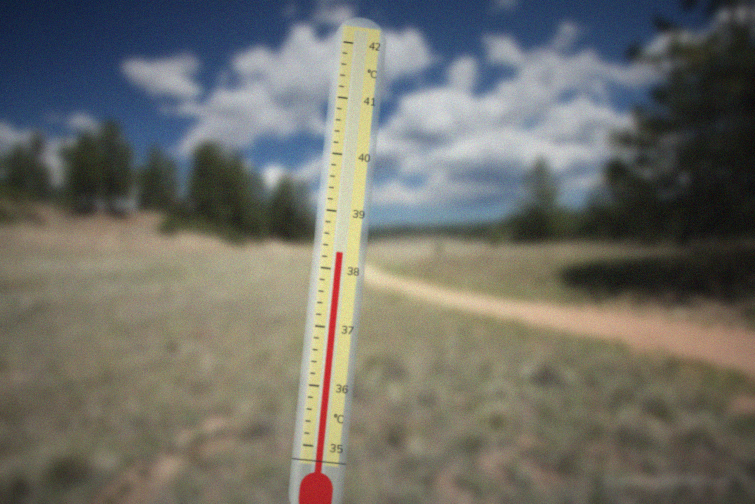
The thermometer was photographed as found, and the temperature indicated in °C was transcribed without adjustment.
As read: 38.3 °C
